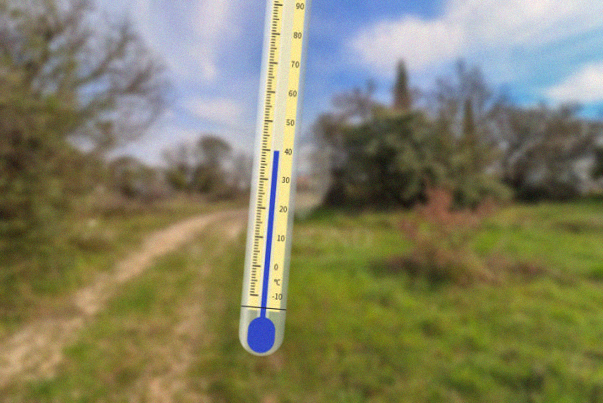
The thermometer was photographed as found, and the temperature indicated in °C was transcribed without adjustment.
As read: 40 °C
